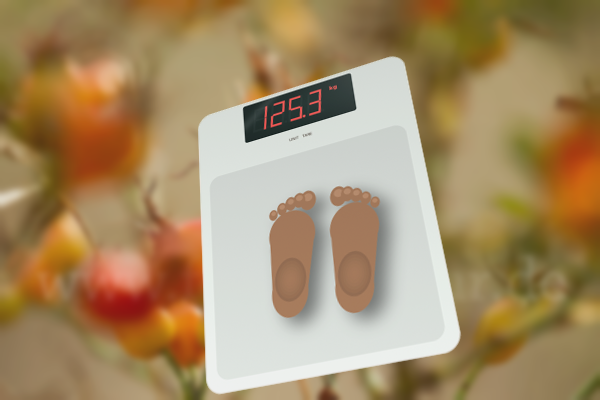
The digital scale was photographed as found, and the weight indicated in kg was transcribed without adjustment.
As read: 125.3 kg
